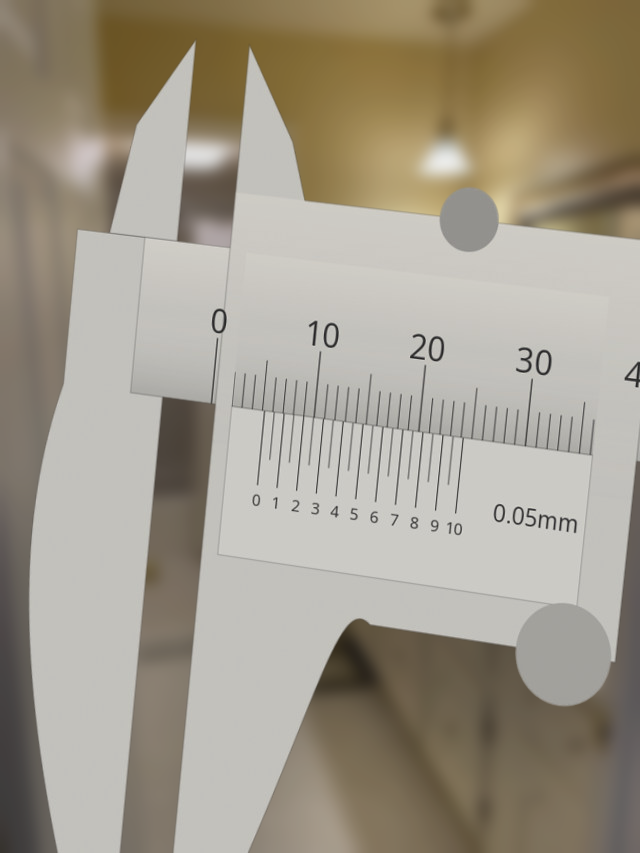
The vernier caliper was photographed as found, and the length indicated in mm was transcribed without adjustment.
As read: 5.2 mm
